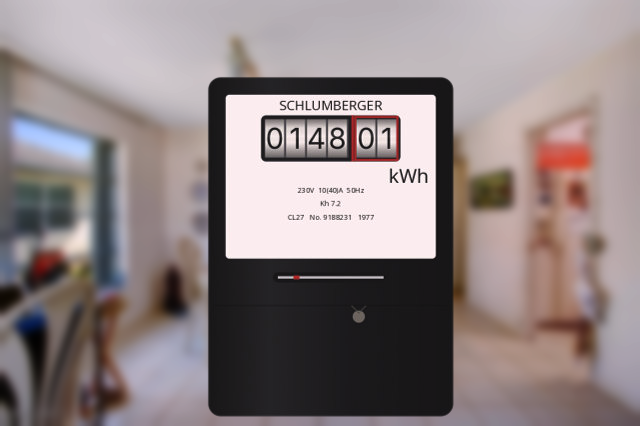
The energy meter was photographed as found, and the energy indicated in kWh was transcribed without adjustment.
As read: 148.01 kWh
